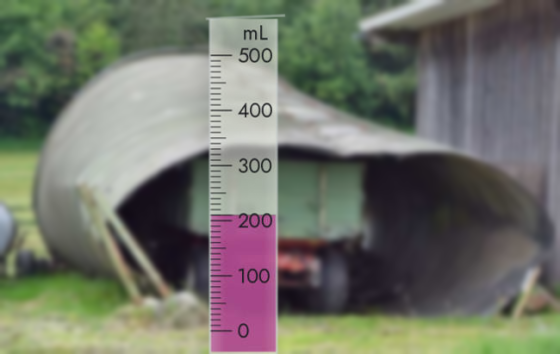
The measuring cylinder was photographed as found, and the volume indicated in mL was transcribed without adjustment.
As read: 210 mL
